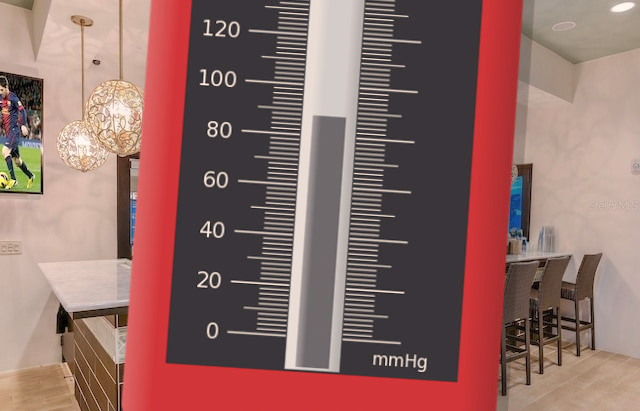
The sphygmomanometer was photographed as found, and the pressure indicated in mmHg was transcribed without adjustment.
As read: 88 mmHg
